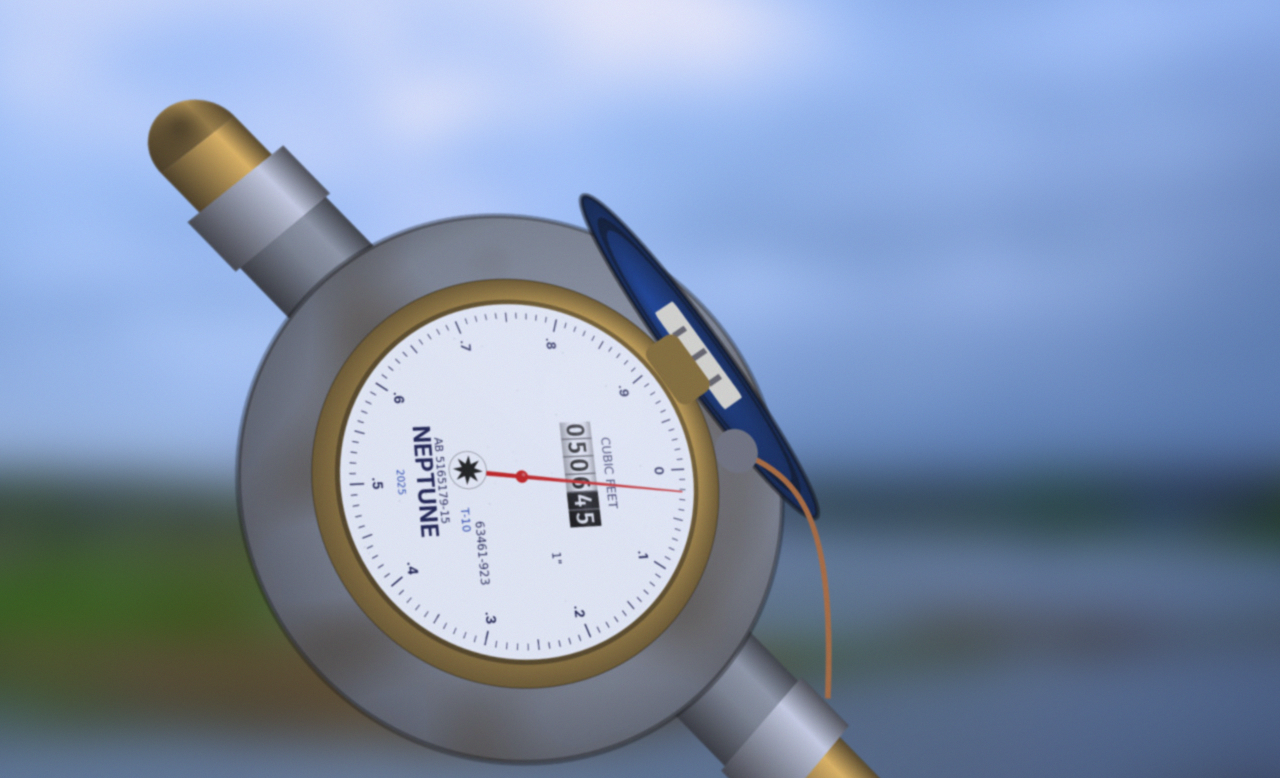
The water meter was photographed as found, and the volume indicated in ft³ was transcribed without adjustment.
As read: 50645.02 ft³
